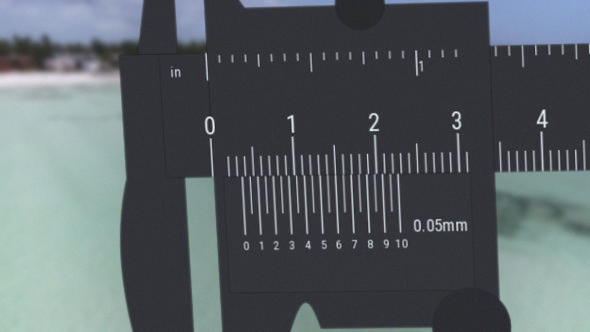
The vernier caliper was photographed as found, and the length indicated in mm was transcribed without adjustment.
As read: 3.6 mm
